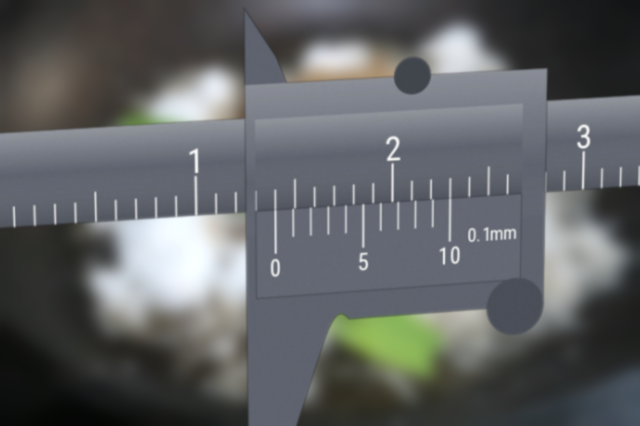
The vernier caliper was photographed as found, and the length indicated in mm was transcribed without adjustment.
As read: 14.0 mm
